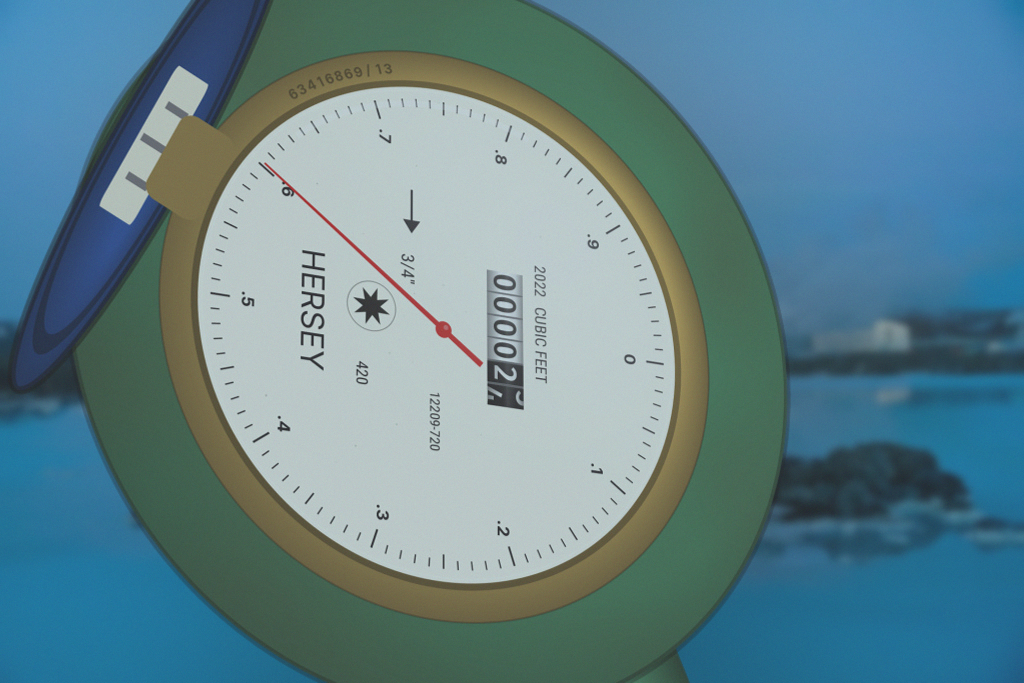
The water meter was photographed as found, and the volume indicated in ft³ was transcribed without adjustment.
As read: 23.60 ft³
